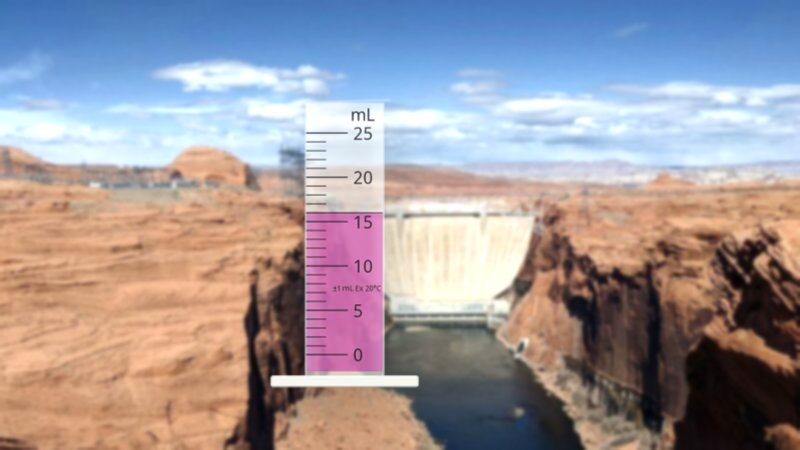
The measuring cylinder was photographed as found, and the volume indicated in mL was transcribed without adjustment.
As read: 16 mL
